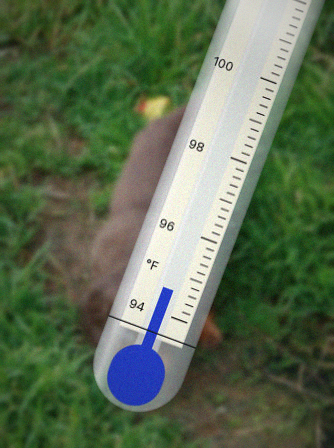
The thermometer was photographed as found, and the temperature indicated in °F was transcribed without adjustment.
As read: 94.6 °F
